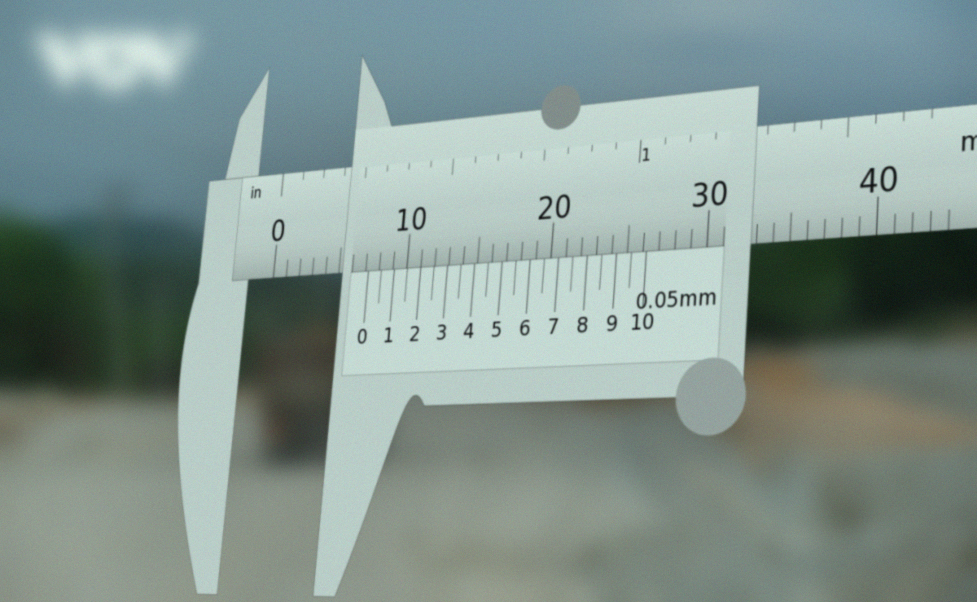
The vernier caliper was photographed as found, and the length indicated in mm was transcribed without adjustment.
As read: 7.2 mm
